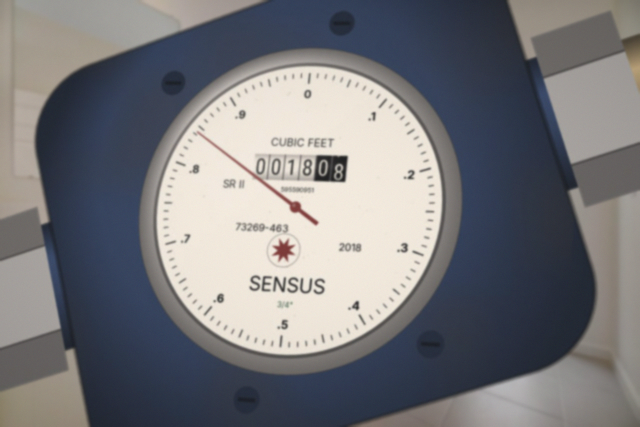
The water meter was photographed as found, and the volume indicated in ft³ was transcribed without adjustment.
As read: 1807.84 ft³
